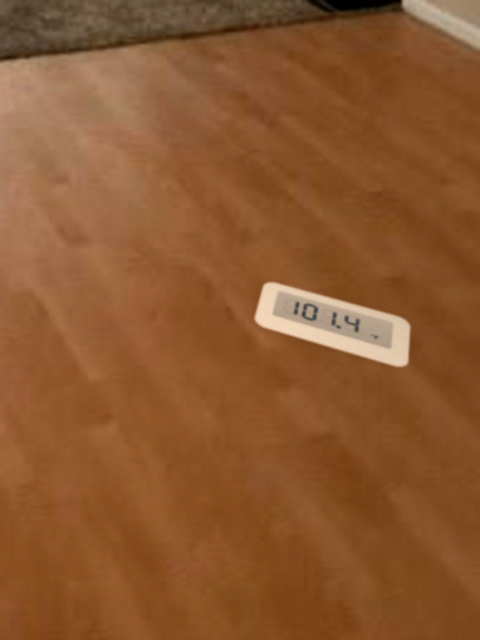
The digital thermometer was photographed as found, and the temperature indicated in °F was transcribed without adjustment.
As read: 101.4 °F
